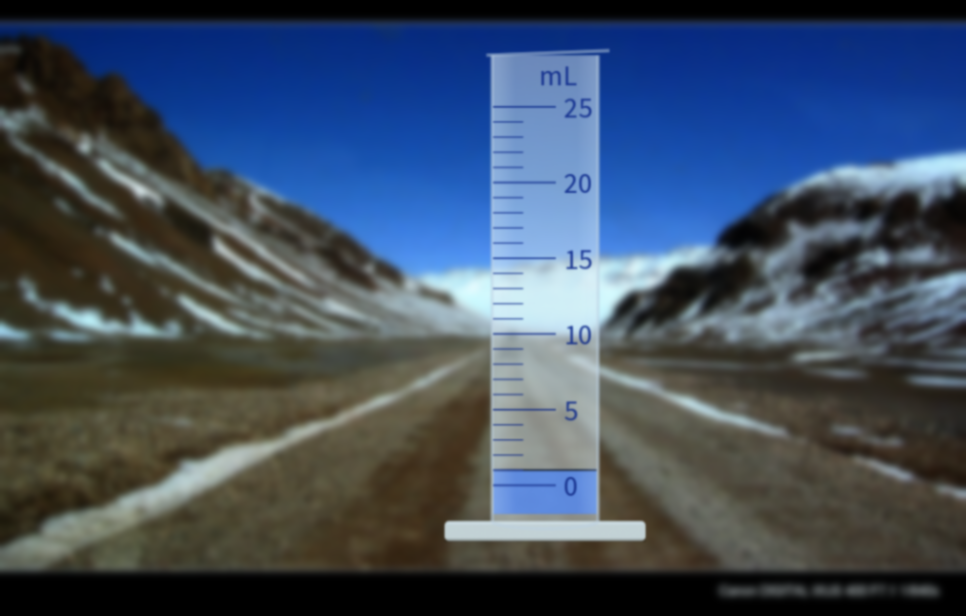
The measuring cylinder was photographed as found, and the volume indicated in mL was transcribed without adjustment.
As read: 1 mL
